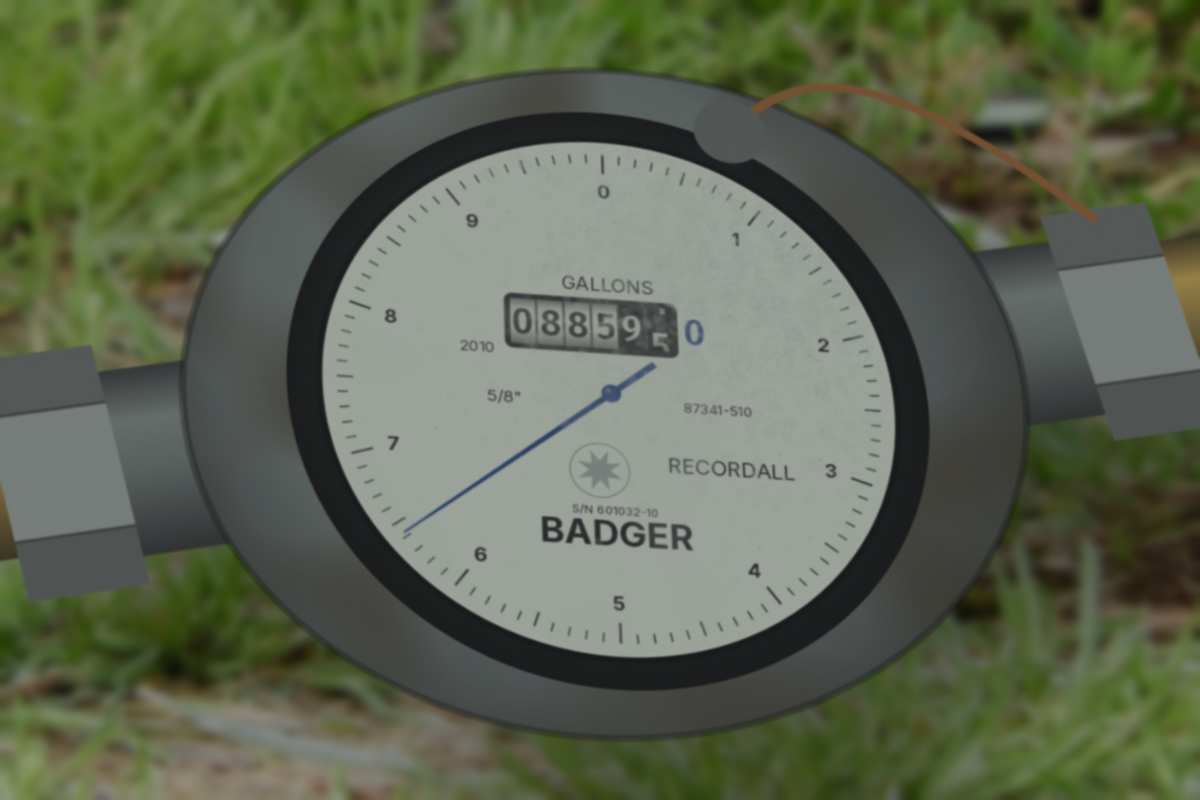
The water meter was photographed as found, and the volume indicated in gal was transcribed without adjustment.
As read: 885946.4 gal
